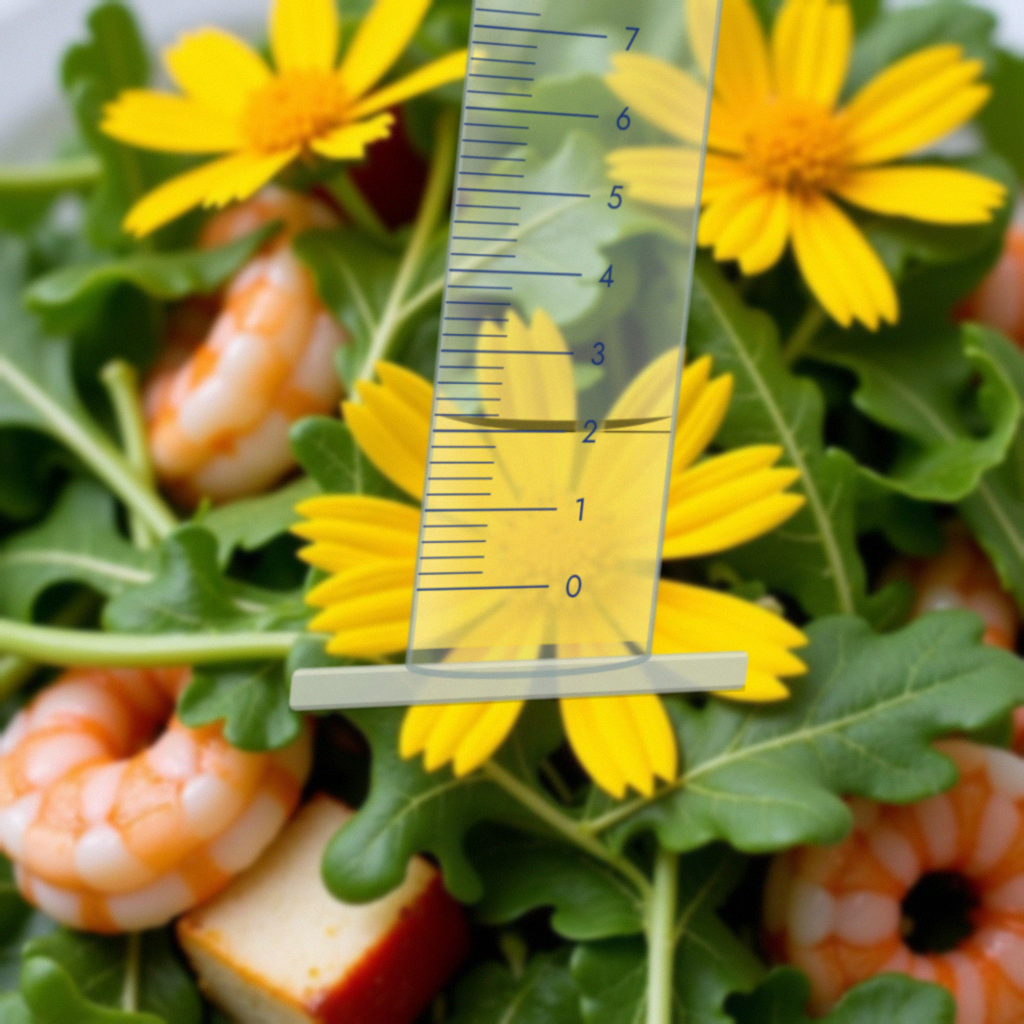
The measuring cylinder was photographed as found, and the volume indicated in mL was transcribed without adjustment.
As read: 2 mL
